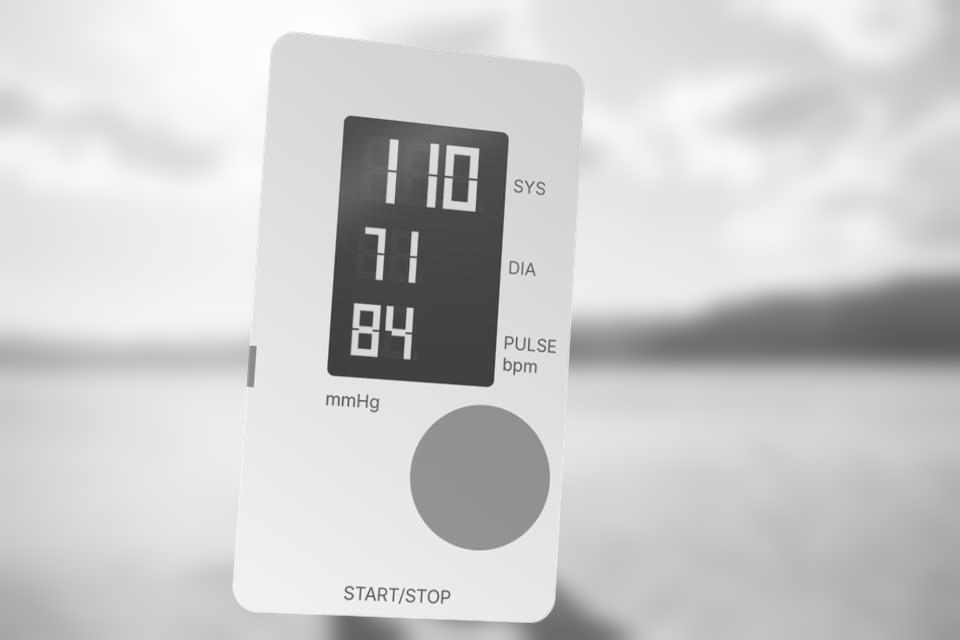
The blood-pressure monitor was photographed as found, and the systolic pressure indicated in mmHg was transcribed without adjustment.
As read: 110 mmHg
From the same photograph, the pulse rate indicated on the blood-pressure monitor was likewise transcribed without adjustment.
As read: 84 bpm
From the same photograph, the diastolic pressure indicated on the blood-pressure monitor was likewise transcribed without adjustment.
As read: 71 mmHg
